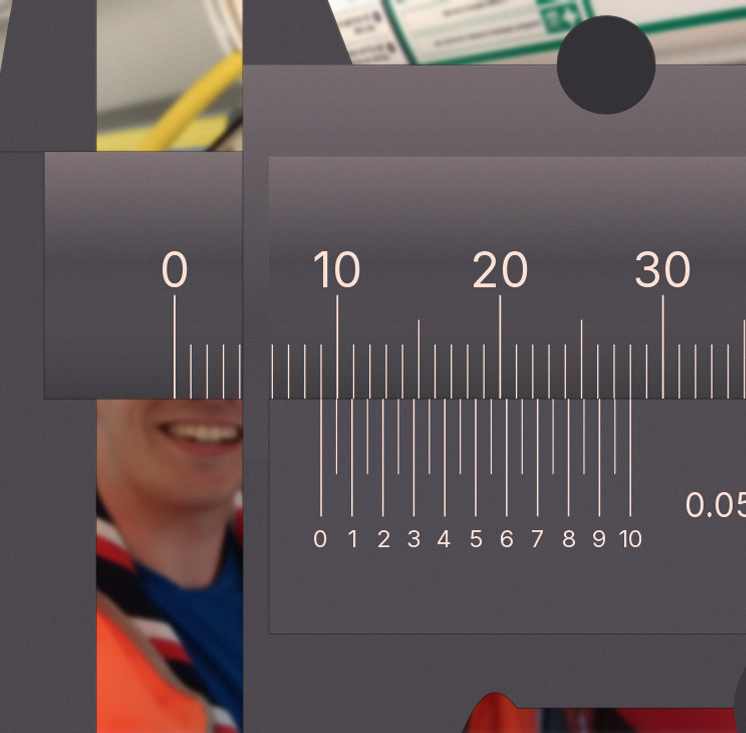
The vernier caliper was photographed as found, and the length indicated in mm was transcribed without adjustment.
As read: 9.0 mm
